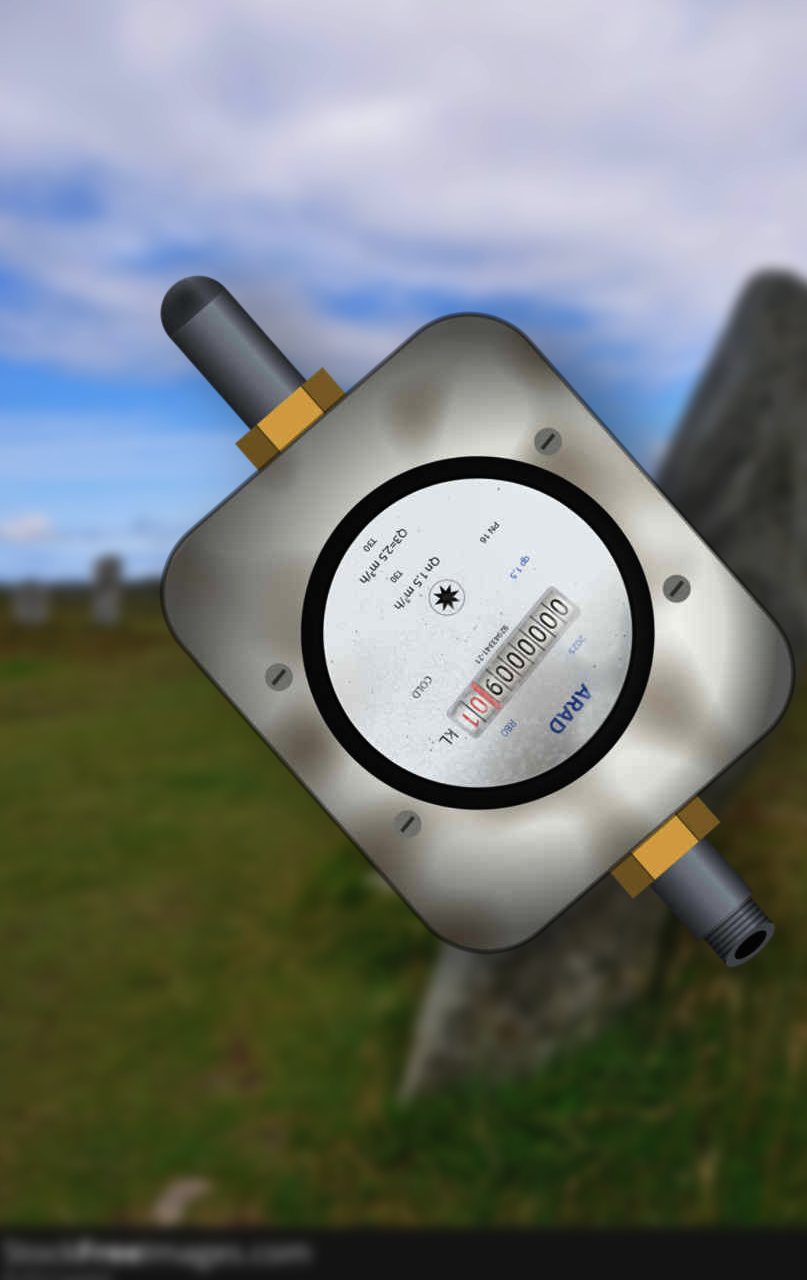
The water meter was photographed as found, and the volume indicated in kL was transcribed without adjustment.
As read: 9.01 kL
